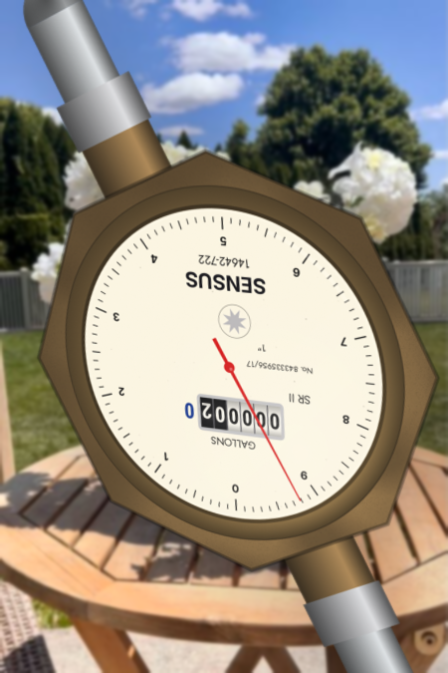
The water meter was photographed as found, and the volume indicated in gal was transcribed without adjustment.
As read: 19.2 gal
